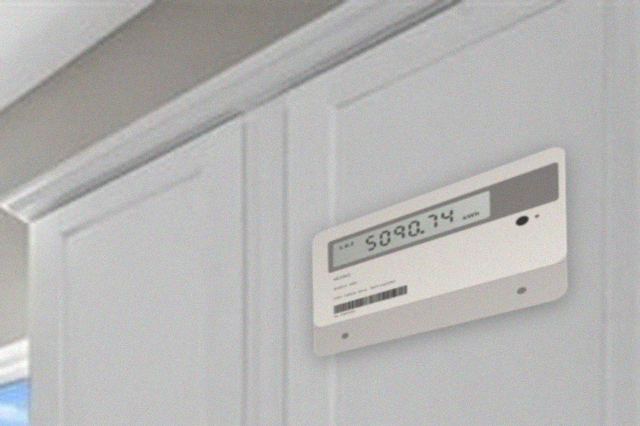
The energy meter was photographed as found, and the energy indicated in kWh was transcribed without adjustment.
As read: 5090.74 kWh
